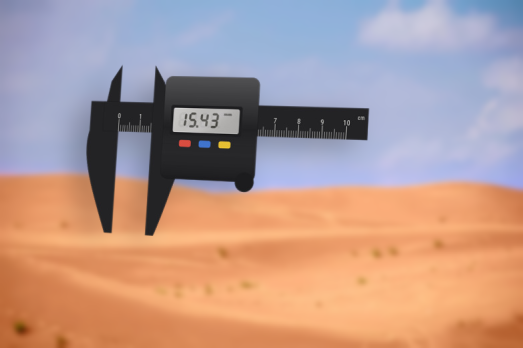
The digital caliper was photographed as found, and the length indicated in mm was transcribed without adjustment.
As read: 15.43 mm
